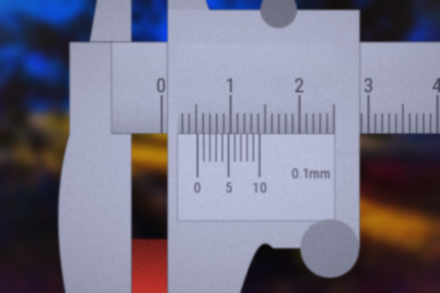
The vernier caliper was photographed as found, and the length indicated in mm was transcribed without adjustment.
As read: 5.2 mm
